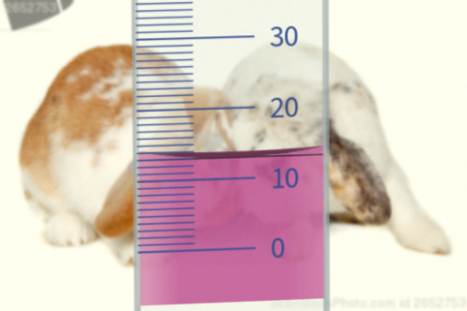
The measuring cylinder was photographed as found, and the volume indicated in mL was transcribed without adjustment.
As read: 13 mL
